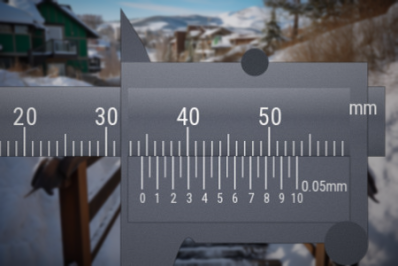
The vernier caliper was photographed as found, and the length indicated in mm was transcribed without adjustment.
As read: 34.4 mm
